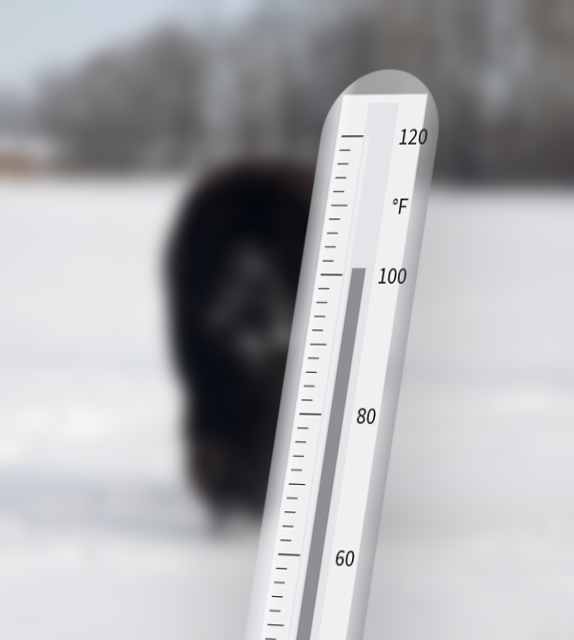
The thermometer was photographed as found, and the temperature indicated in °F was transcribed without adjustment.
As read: 101 °F
